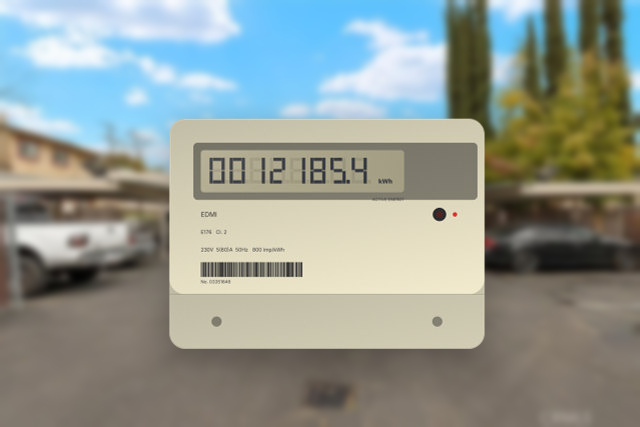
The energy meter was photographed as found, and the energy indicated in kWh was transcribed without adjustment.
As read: 12185.4 kWh
